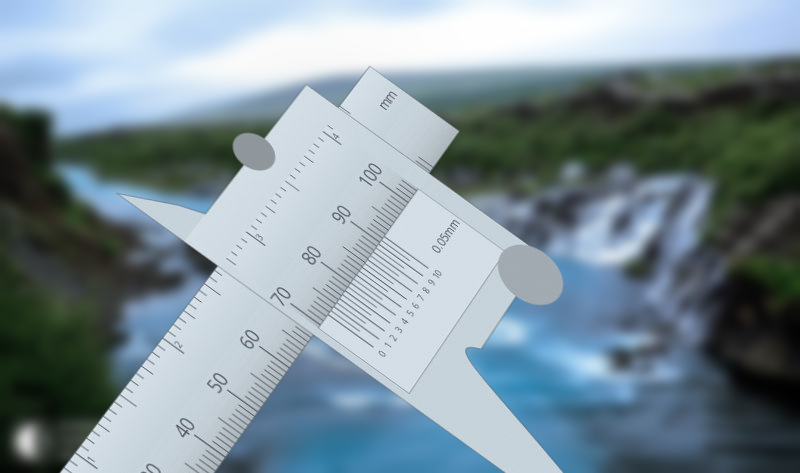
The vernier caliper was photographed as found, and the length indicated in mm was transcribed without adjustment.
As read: 72.5 mm
